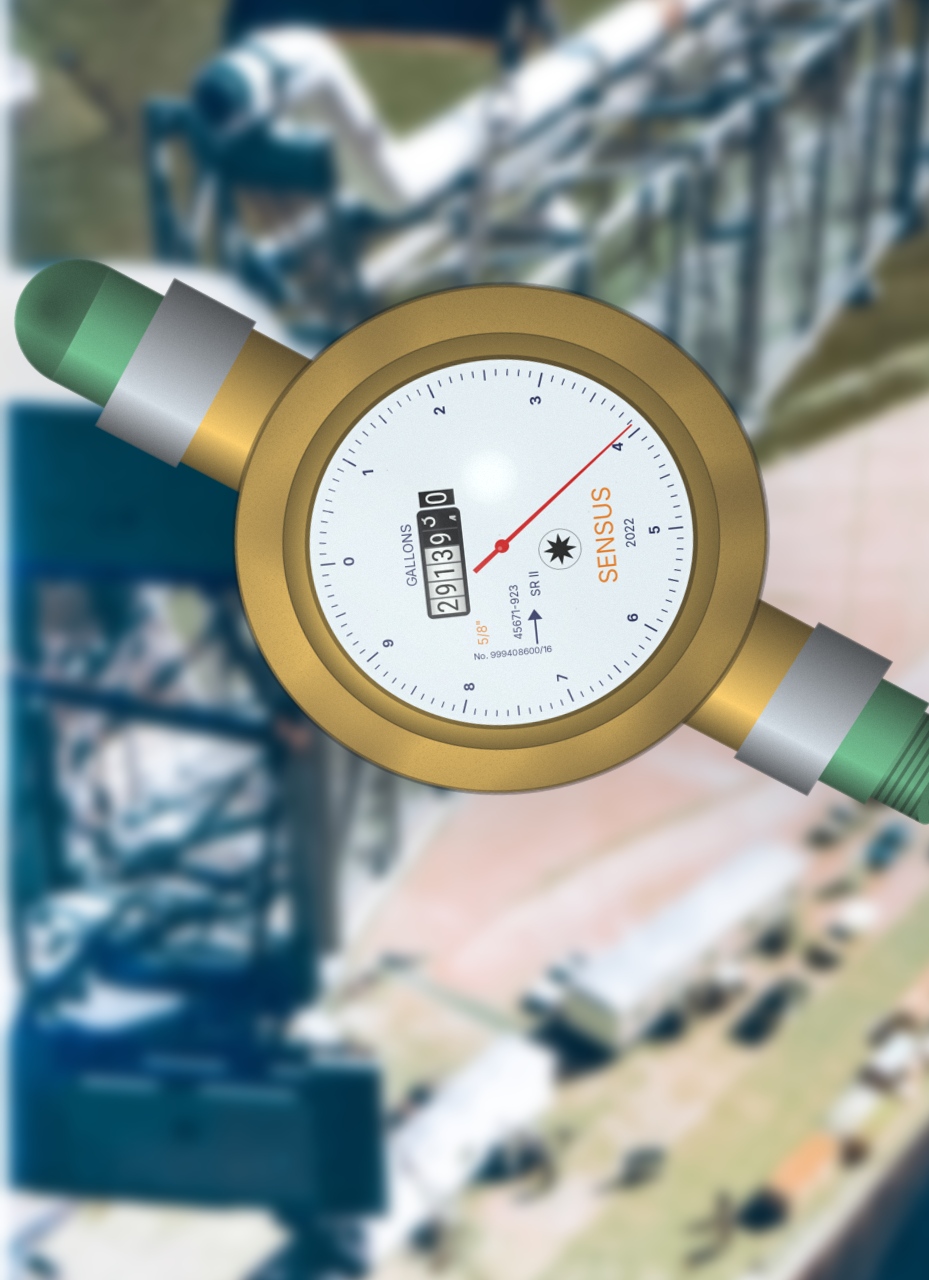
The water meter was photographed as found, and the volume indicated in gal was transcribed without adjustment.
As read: 2913933.9 gal
